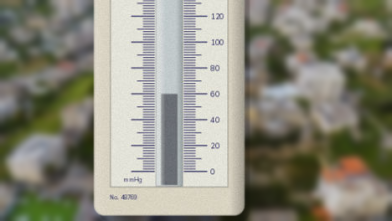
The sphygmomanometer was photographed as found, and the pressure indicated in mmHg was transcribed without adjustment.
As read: 60 mmHg
